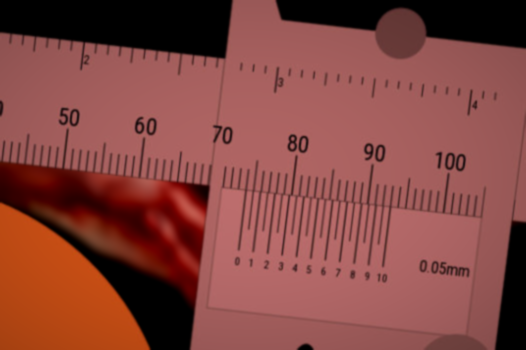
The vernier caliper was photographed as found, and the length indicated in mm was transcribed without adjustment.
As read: 74.0 mm
